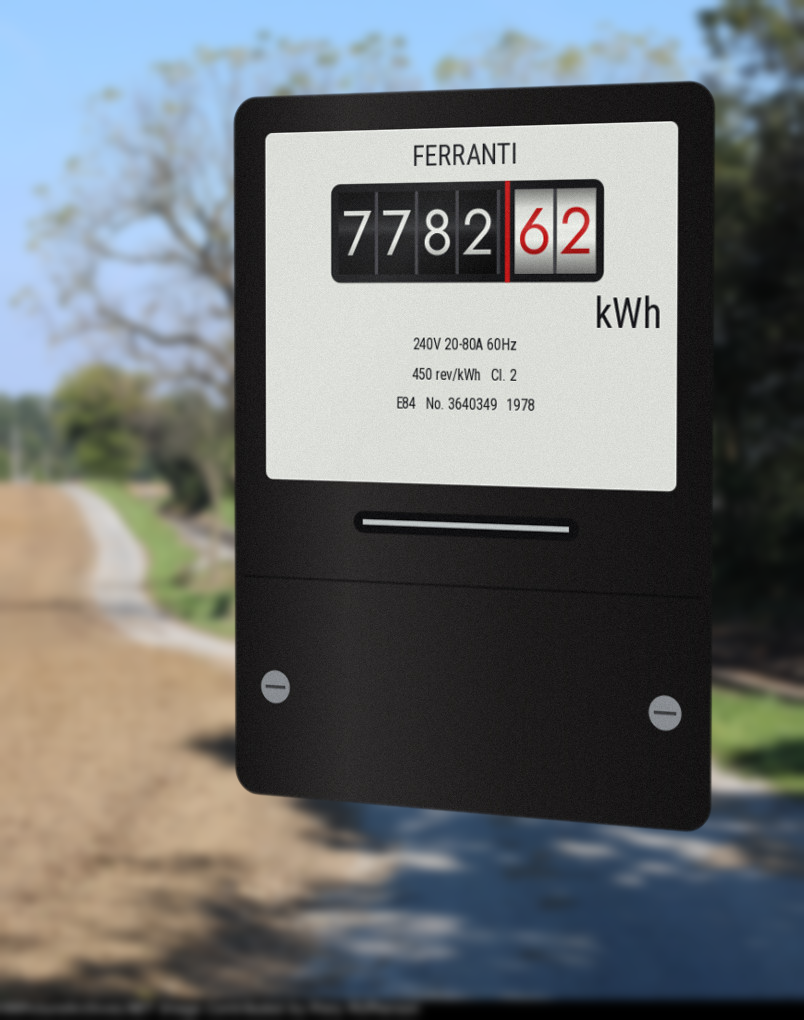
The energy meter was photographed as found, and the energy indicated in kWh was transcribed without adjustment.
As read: 7782.62 kWh
